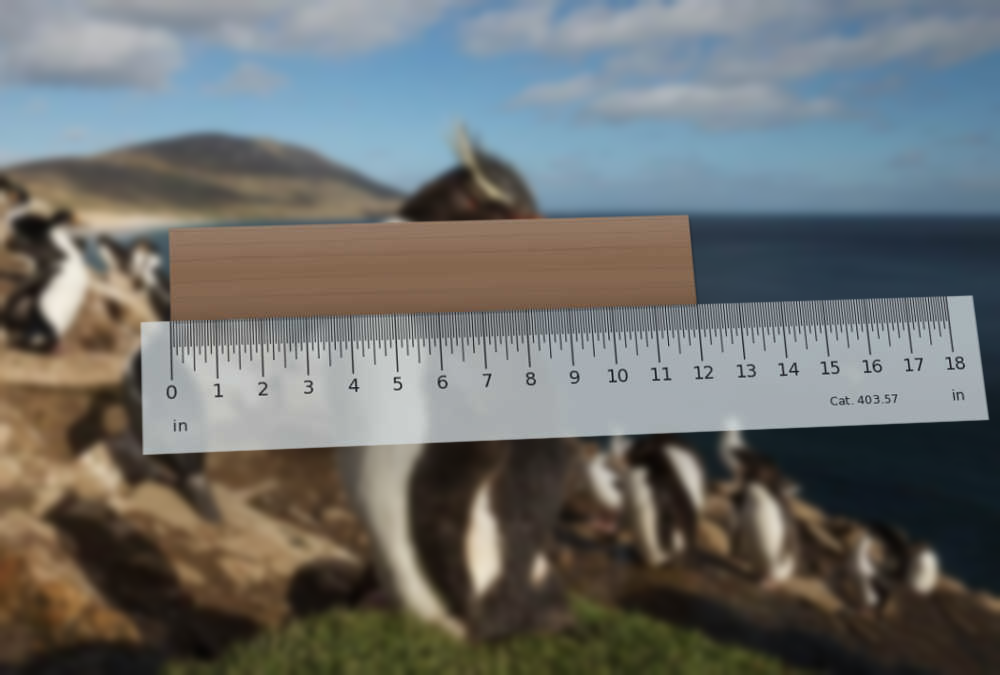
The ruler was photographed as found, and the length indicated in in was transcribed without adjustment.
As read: 12 in
